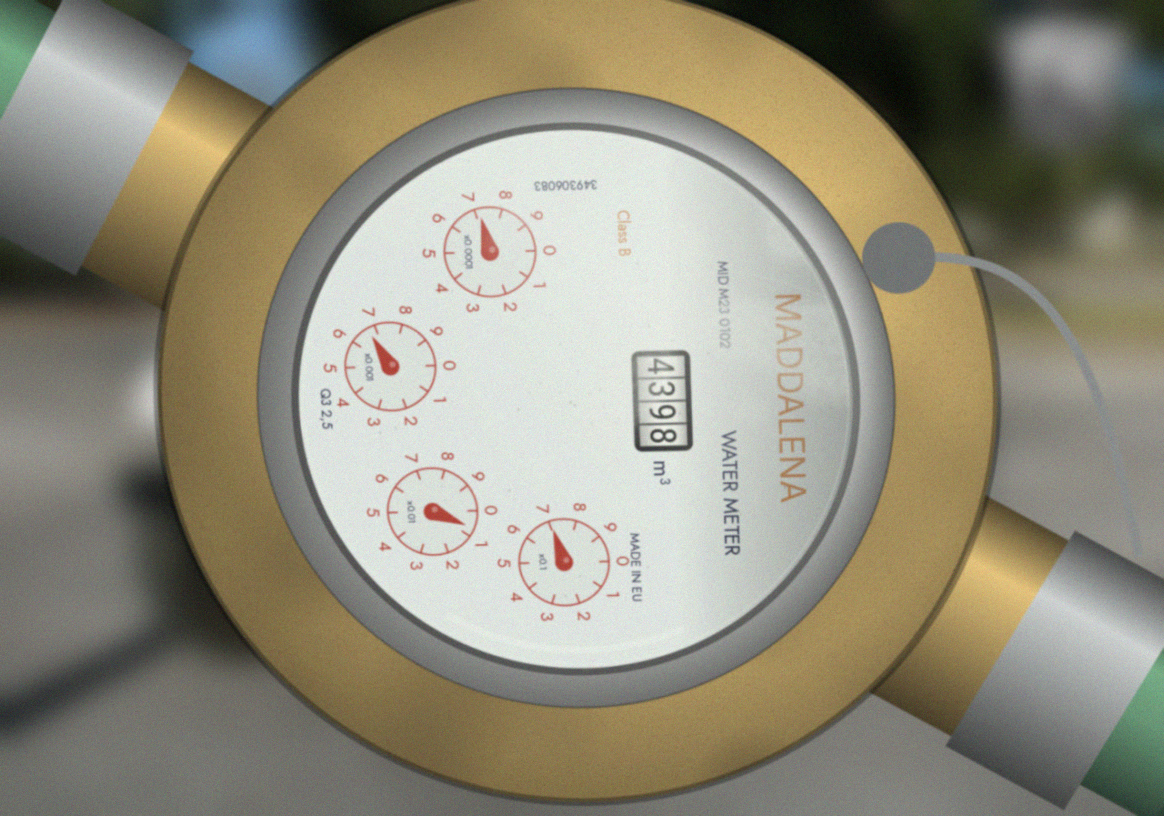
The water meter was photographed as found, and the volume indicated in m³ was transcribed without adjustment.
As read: 4398.7067 m³
